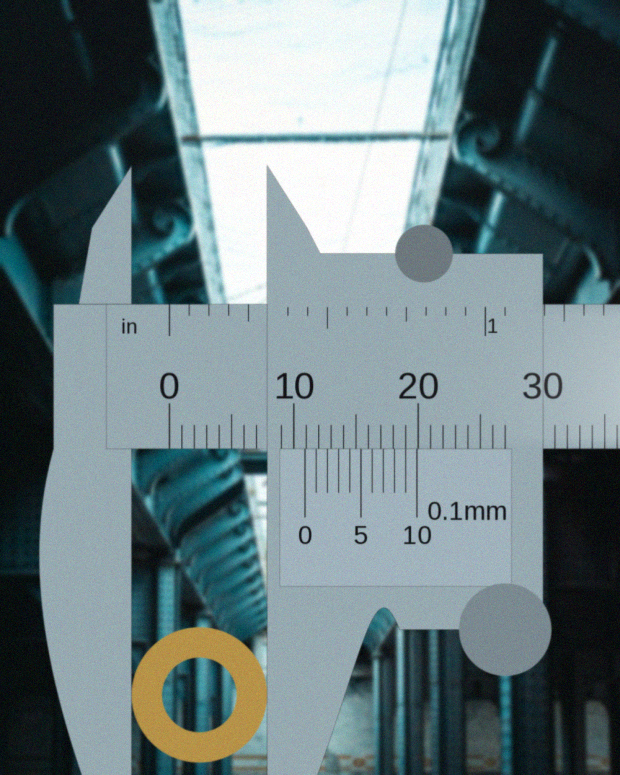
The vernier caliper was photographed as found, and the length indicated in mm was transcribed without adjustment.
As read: 10.9 mm
